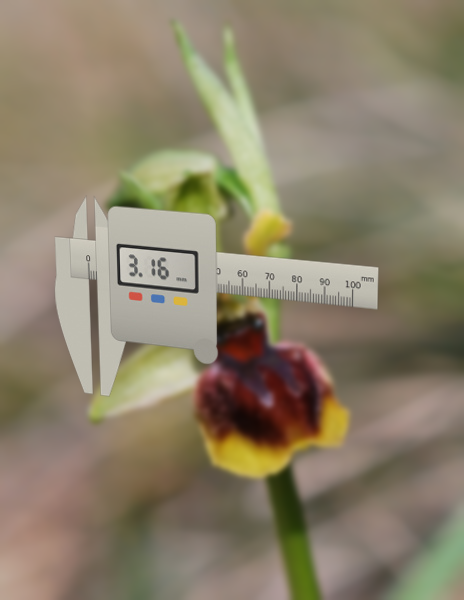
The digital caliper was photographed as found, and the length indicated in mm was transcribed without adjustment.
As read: 3.16 mm
